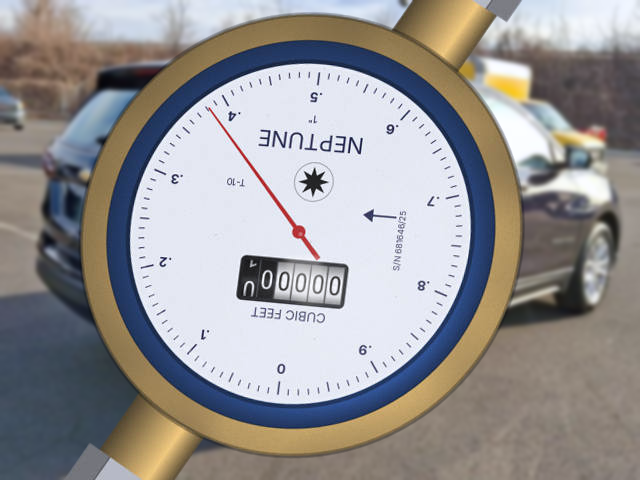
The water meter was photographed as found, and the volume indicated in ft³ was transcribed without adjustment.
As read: 0.38 ft³
